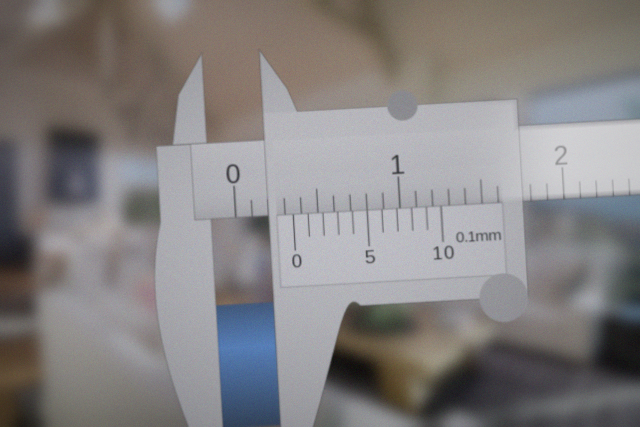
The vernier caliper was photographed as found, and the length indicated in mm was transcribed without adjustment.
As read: 3.5 mm
